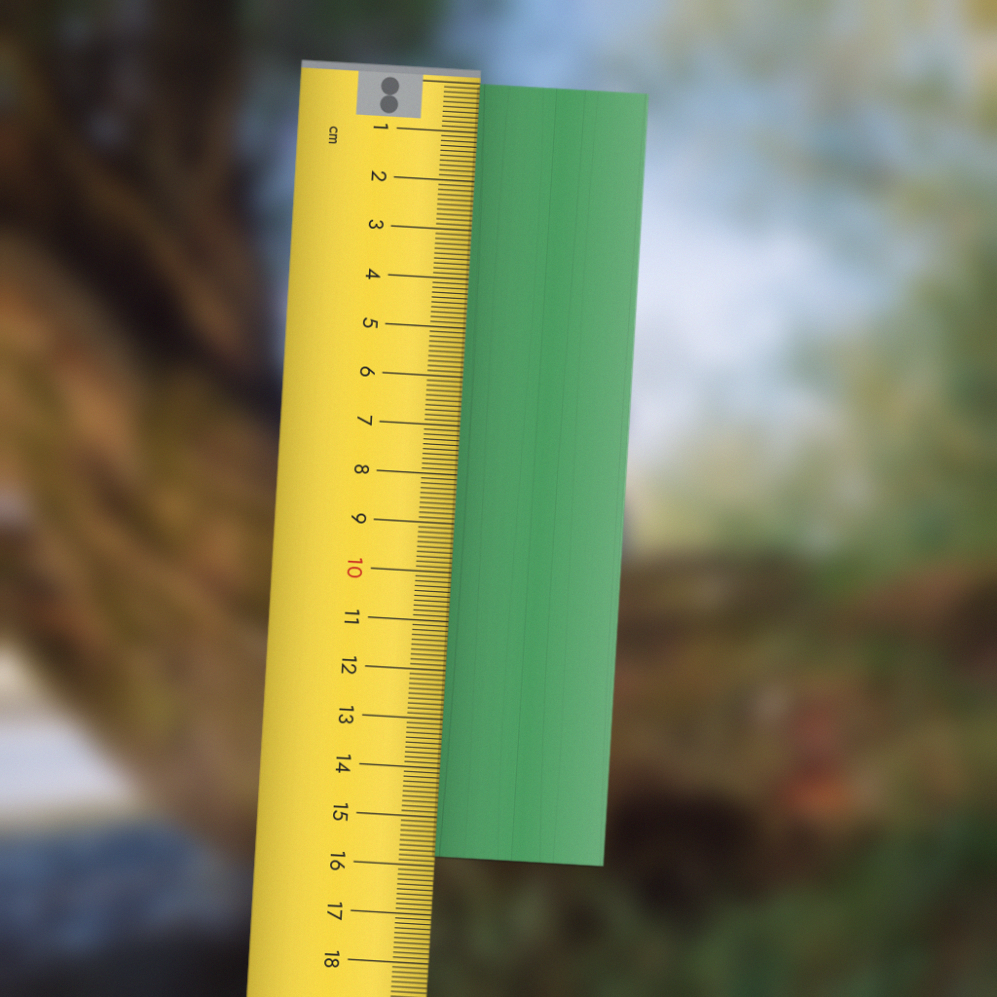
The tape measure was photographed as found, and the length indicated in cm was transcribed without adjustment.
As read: 15.8 cm
